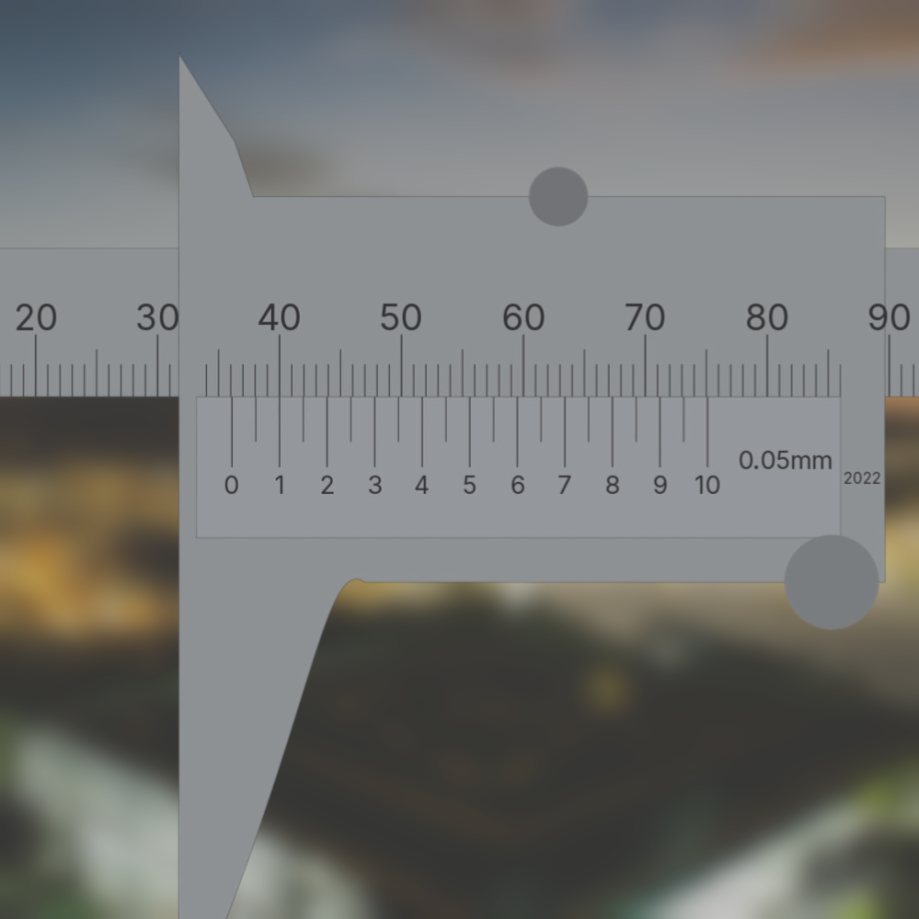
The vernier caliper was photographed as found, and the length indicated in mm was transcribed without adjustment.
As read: 36.1 mm
